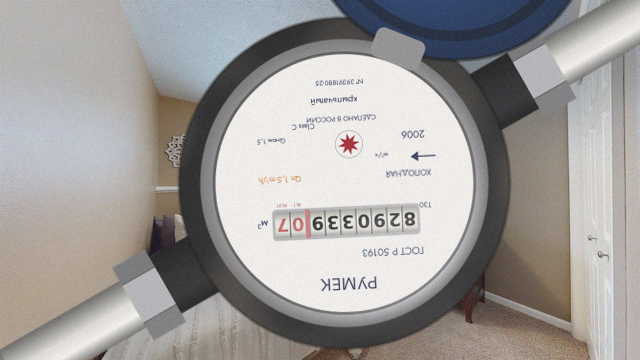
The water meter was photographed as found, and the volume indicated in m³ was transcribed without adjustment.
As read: 8290339.07 m³
